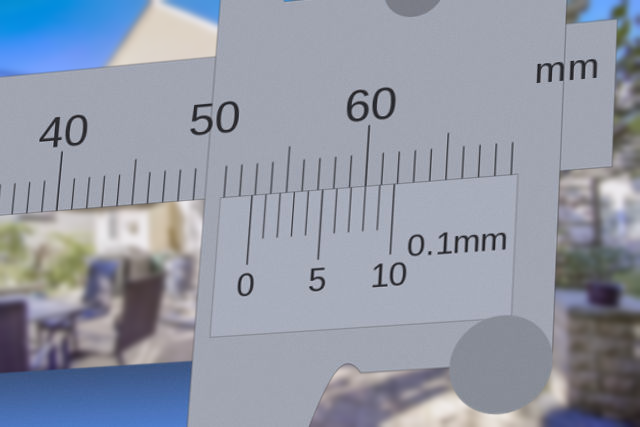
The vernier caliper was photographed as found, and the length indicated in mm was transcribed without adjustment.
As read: 52.8 mm
